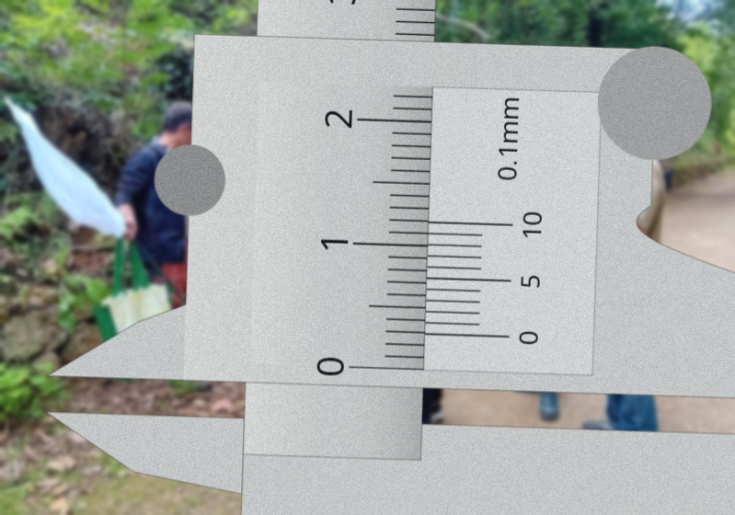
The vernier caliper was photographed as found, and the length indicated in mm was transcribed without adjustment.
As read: 2.9 mm
